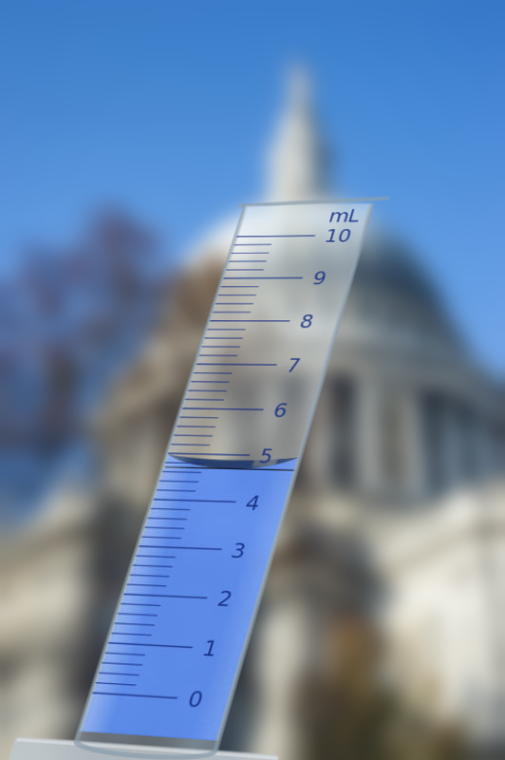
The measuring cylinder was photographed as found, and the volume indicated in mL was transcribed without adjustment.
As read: 4.7 mL
